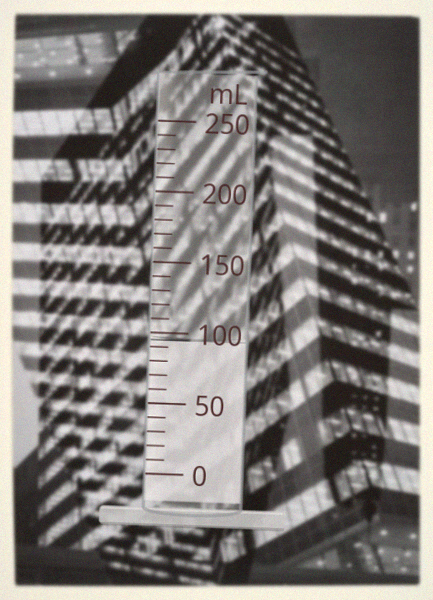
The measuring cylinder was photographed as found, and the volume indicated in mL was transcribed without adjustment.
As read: 95 mL
